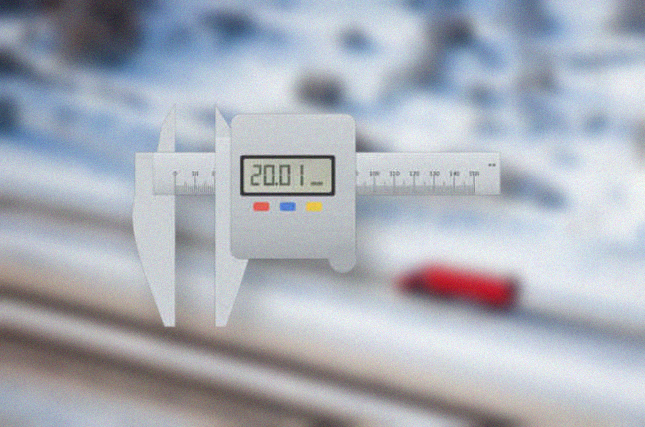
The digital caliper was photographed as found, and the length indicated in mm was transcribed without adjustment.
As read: 20.01 mm
